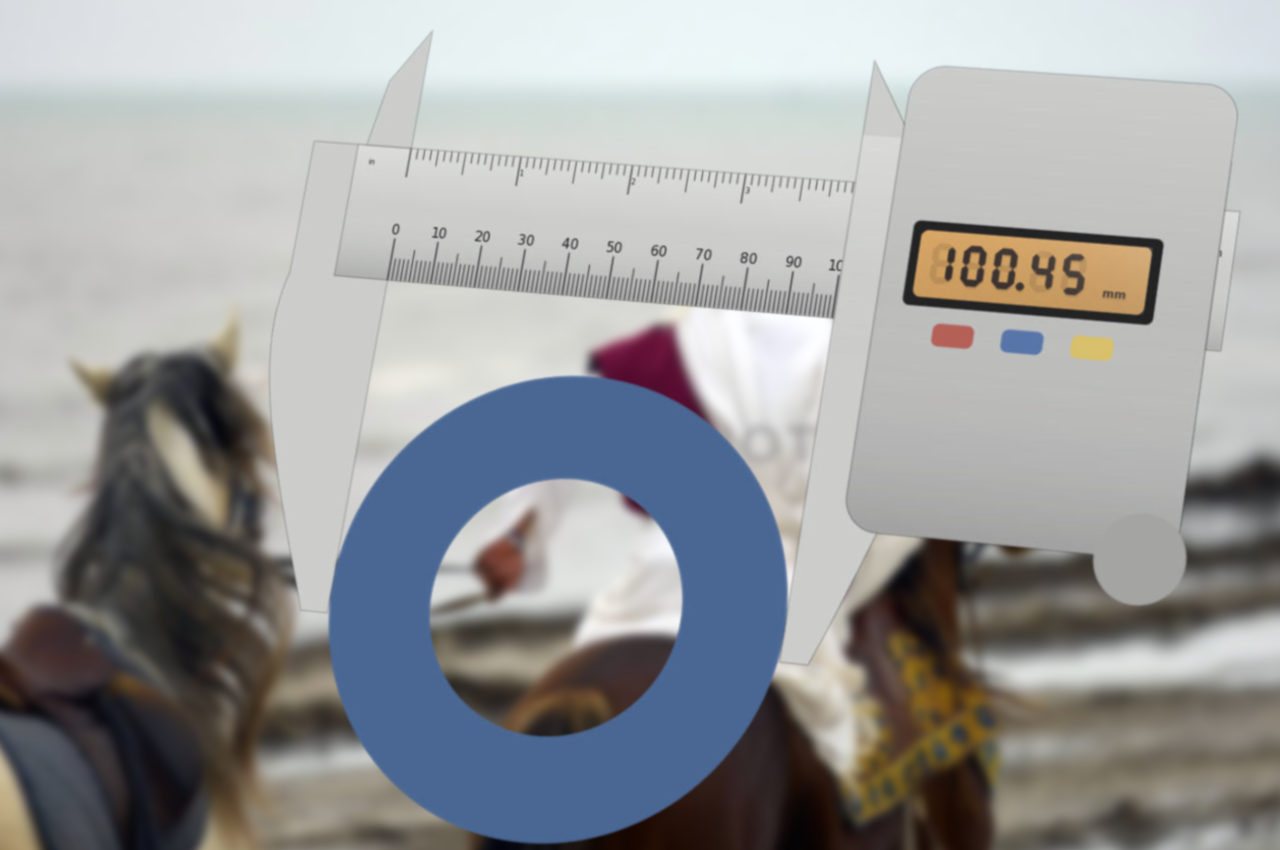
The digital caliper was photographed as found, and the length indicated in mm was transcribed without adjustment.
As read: 100.45 mm
